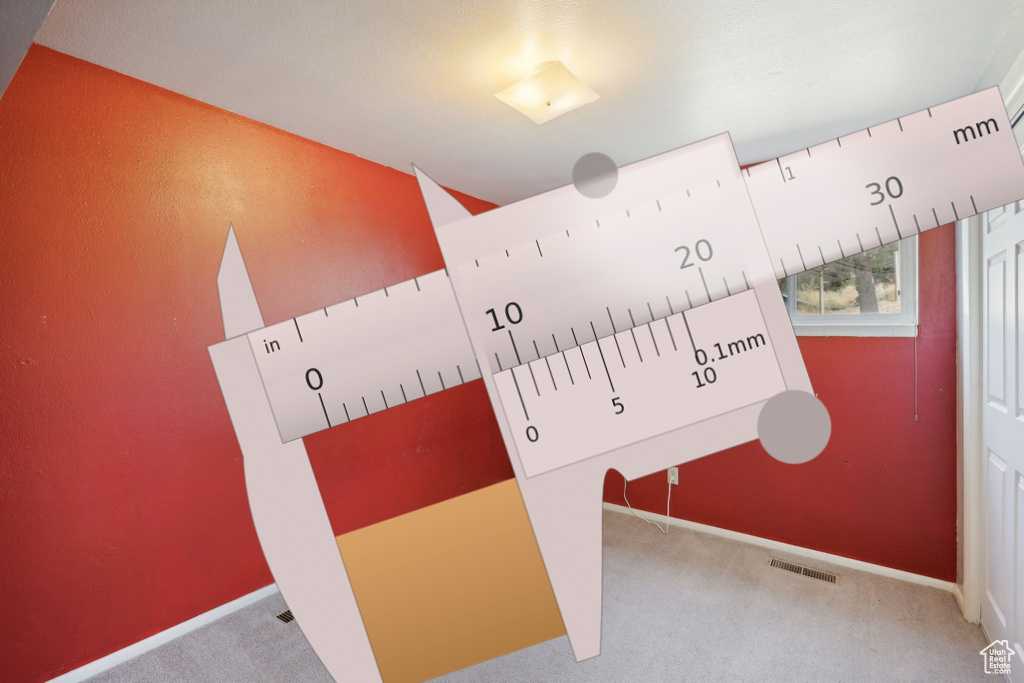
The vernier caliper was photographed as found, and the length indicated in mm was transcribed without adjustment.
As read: 9.5 mm
